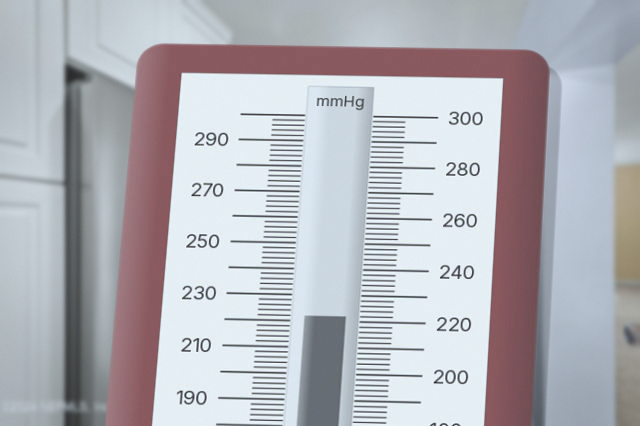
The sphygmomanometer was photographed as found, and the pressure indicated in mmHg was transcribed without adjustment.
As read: 222 mmHg
